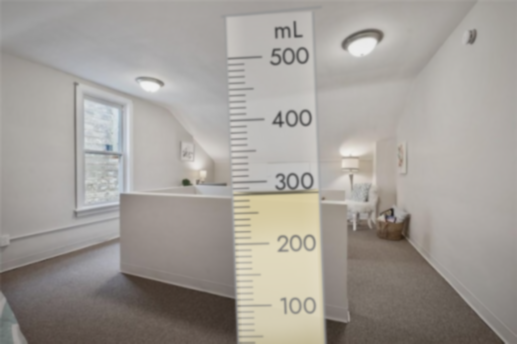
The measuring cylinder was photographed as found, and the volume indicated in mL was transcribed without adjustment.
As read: 280 mL
